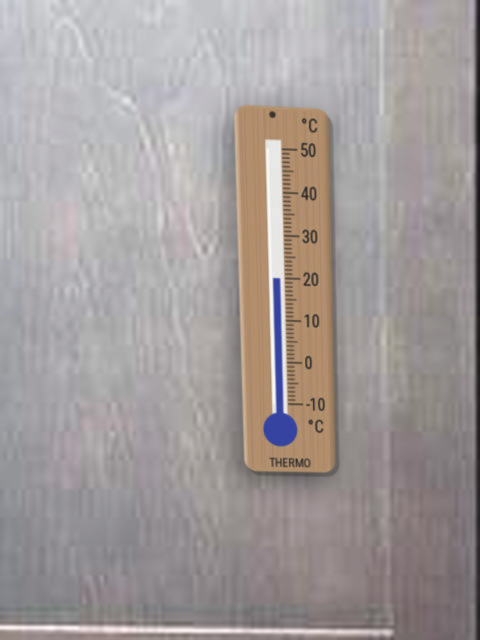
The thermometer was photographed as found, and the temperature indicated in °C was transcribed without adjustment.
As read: 20 °C
